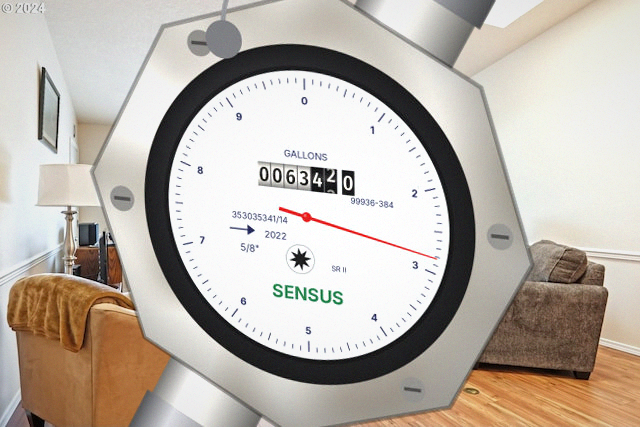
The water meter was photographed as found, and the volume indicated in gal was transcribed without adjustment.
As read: 63422.8 gal
